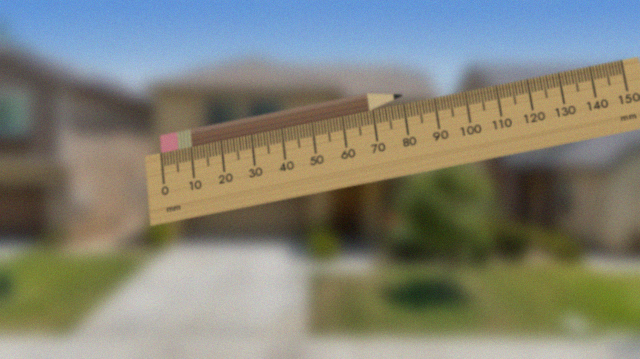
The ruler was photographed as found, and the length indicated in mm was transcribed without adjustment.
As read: 80 mm
